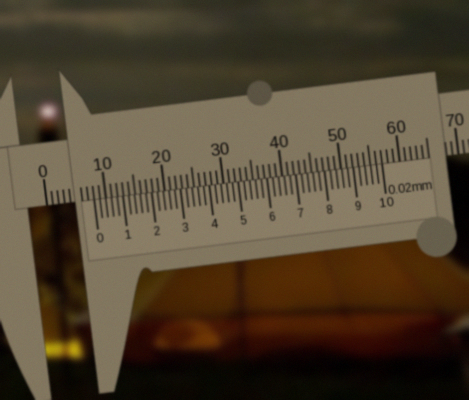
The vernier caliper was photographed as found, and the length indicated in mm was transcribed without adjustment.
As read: 8.0 mm
